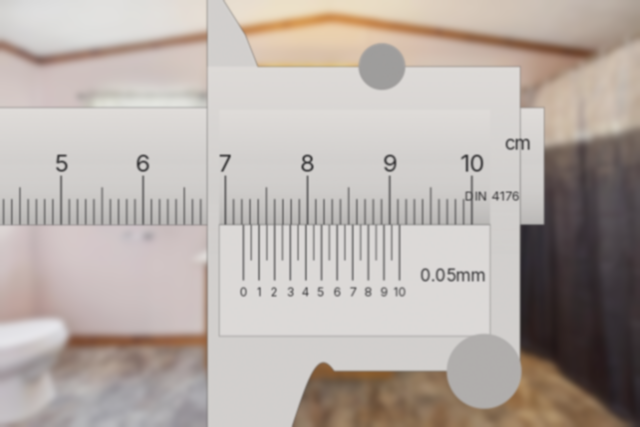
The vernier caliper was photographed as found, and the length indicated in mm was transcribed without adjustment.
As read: 72.2 mm
